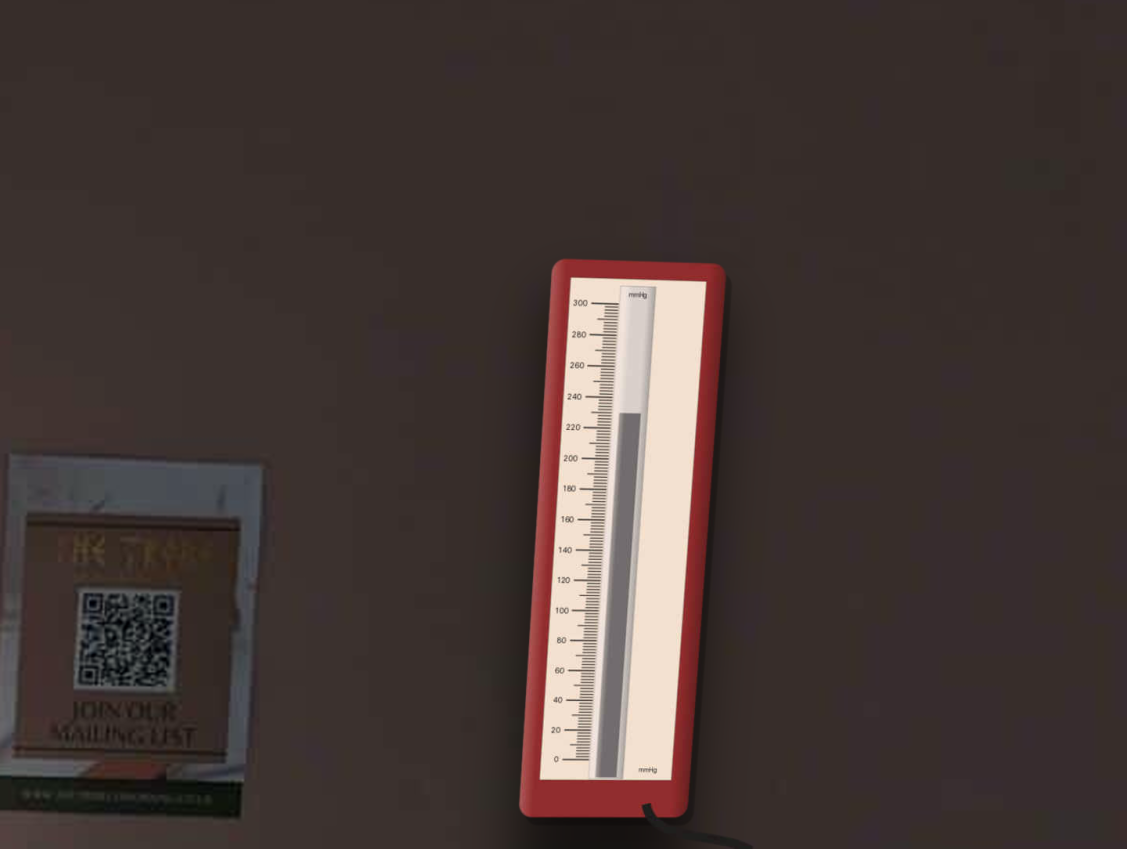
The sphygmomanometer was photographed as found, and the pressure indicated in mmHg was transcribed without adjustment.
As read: 230 mmHg
